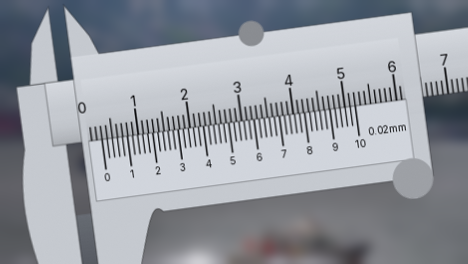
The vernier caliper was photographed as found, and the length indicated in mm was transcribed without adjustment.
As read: 3.0 mm
